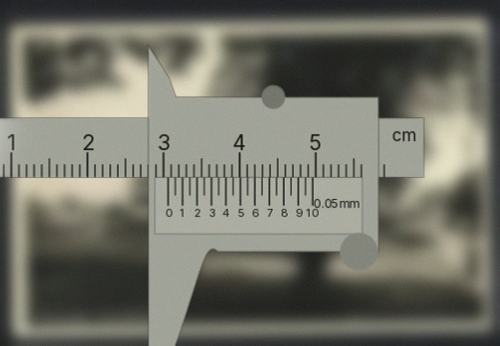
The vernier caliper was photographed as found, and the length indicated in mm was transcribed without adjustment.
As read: 30.6 mm
